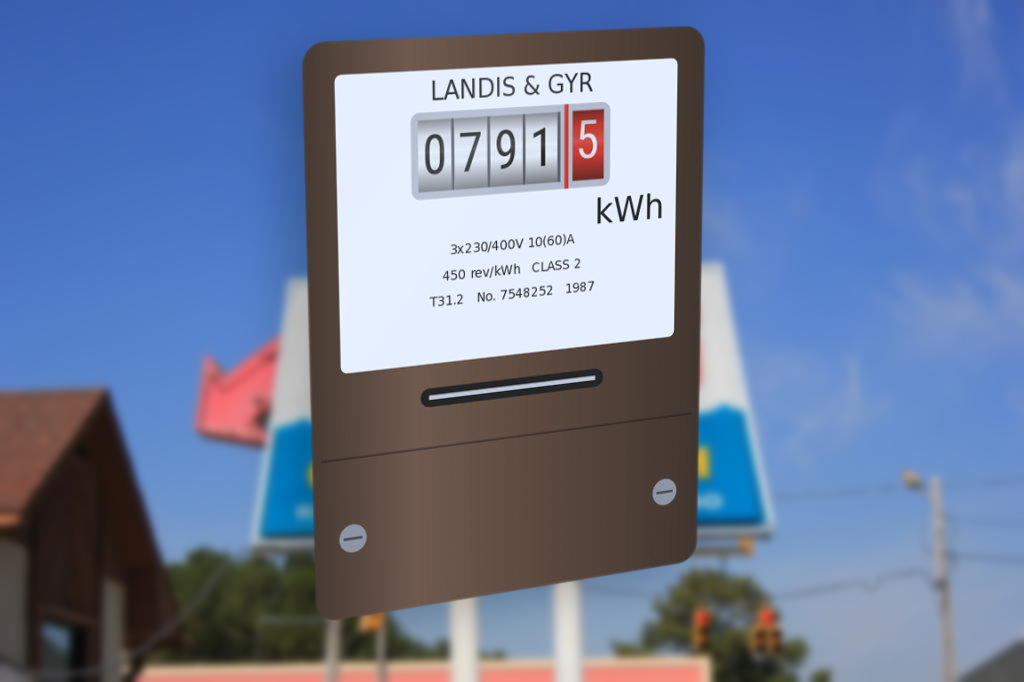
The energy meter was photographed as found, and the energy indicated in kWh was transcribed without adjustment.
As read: 791.5 kWh
